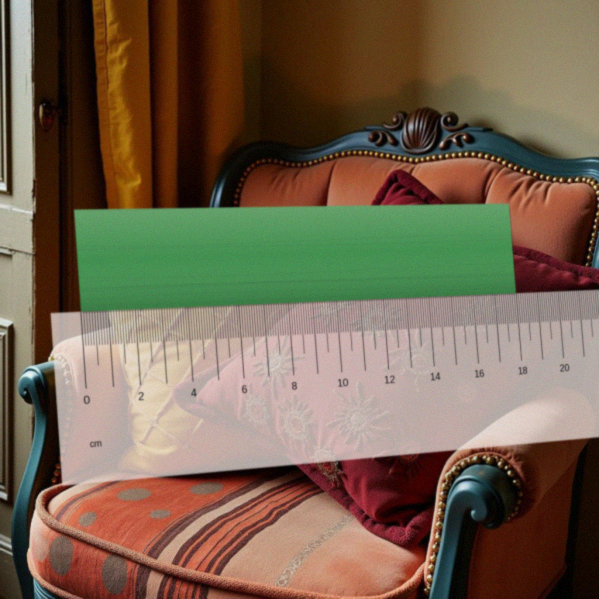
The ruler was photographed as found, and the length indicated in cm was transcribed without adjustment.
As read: 18 cm
